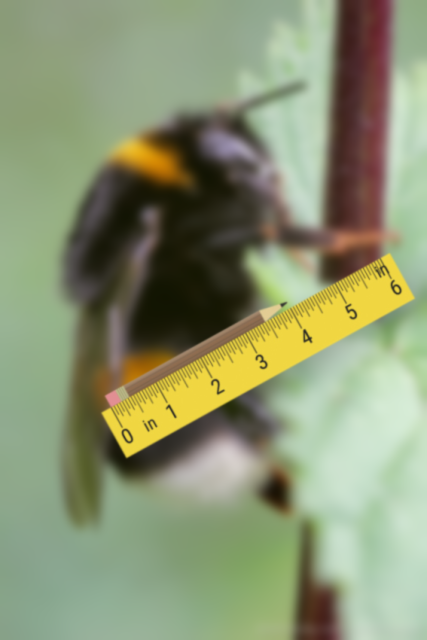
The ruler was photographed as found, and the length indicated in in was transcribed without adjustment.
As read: 4 in
